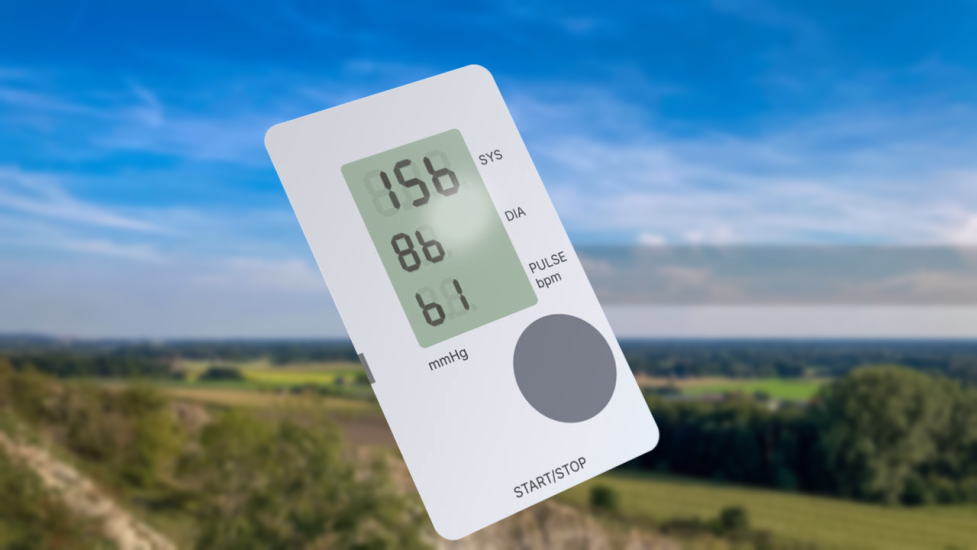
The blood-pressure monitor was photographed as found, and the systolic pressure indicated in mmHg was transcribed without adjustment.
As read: 156 mmHg
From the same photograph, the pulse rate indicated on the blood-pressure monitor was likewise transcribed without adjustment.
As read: 61 bpm
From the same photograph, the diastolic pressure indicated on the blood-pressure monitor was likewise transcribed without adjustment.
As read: 86 mmHg
